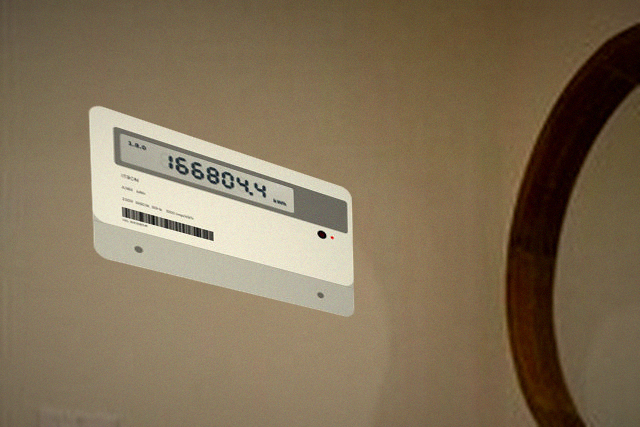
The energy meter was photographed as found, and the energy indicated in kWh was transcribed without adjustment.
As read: 166804.4 kWh
